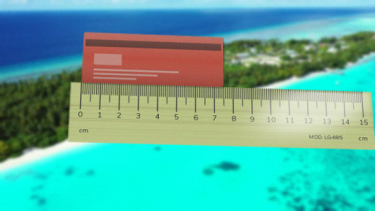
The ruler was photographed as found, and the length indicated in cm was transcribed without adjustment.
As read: 7.5 cm
